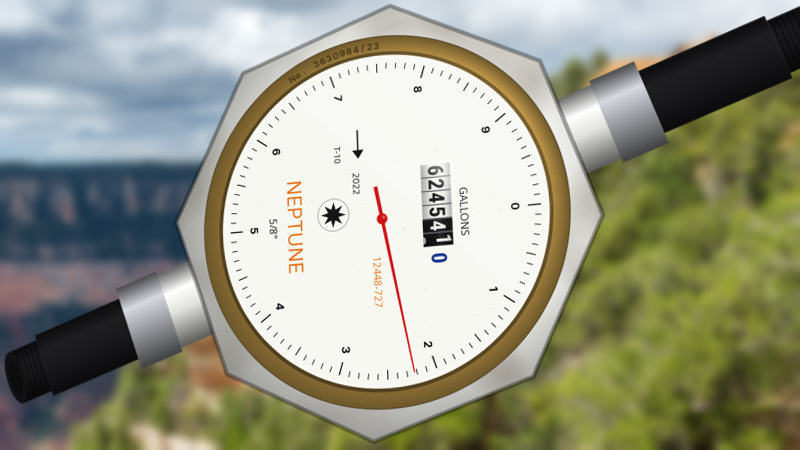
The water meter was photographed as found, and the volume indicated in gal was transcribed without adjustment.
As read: 6245412.2 gal
